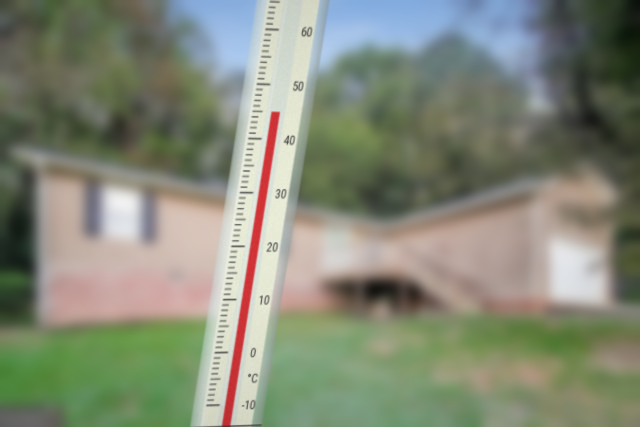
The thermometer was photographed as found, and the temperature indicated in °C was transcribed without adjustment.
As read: 45 °C
